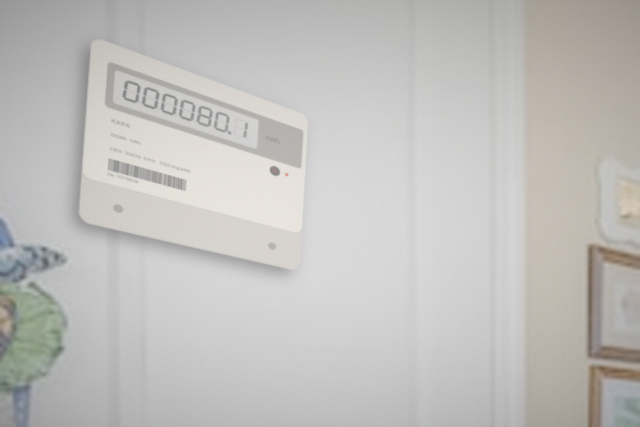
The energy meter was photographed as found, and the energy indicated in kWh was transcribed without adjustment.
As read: 80.1 kWh
